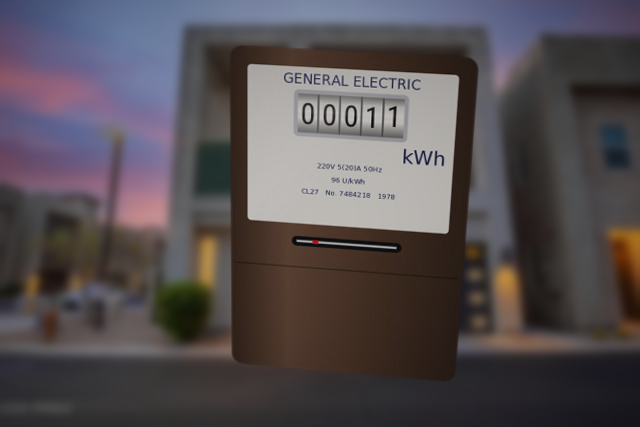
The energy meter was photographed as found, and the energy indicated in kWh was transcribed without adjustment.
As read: 11 kWh
